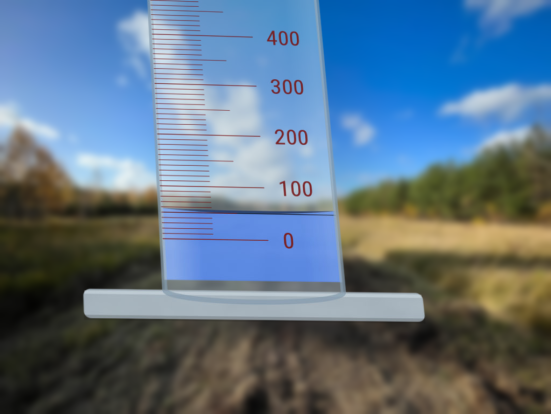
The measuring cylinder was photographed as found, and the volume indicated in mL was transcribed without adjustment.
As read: 50 mL
